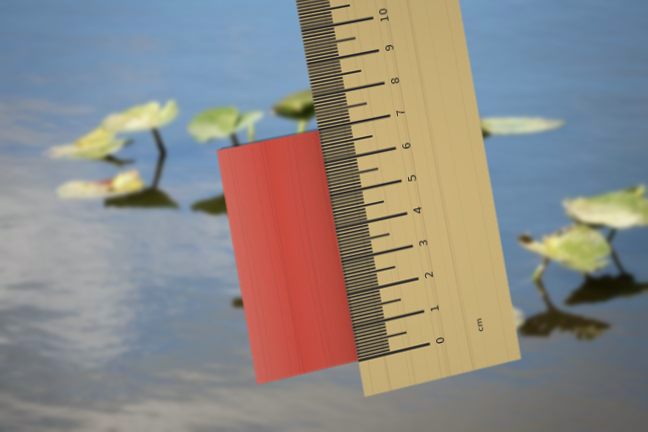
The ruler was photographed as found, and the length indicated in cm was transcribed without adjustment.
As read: 7 cm
